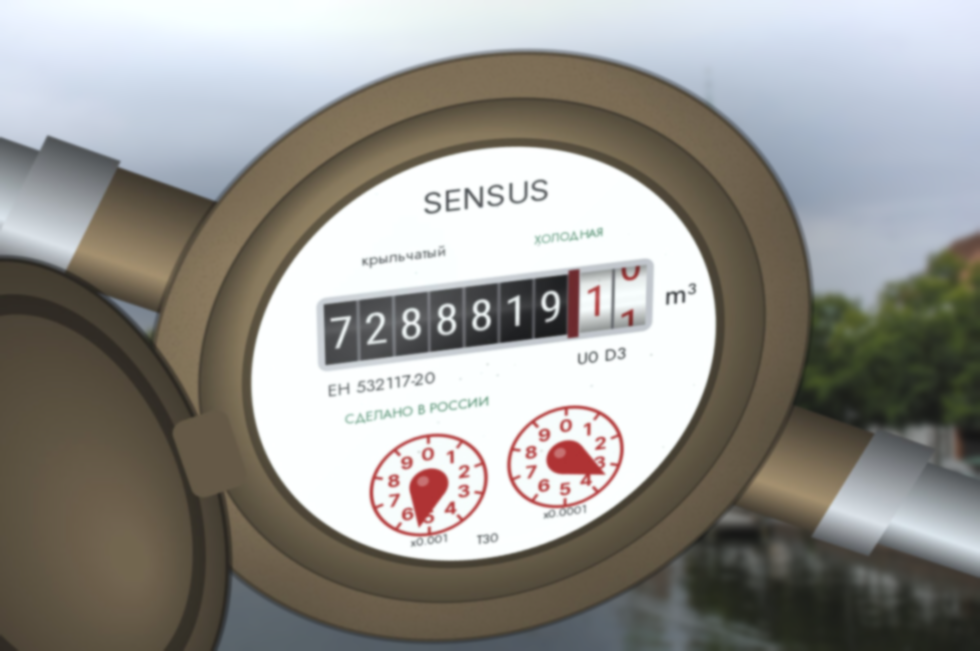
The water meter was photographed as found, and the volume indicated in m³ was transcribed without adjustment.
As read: 7288819.1053 m³
